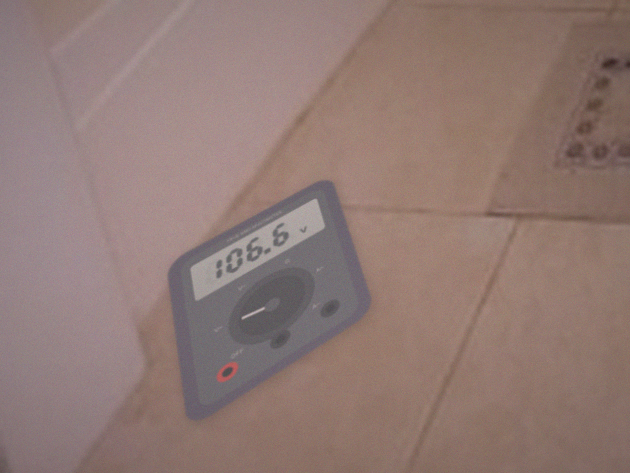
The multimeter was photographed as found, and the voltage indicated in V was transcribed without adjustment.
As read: 106.6 V
